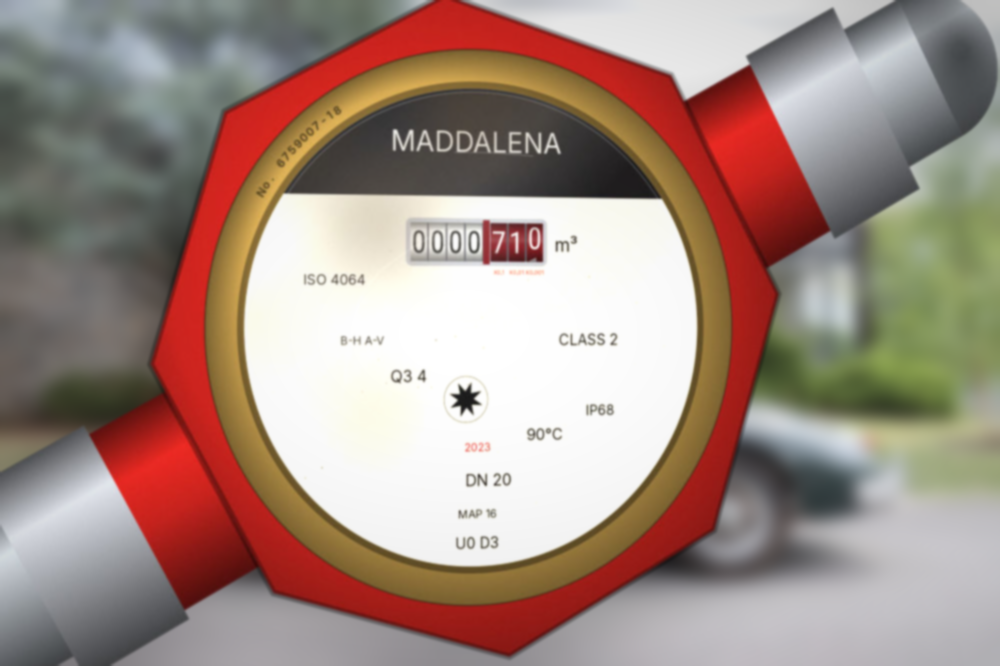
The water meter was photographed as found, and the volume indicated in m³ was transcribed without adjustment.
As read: 0.710 m³
